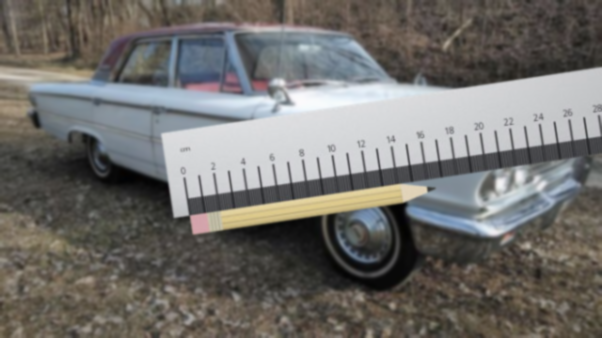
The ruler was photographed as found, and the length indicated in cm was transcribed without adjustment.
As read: 16.5 cm
